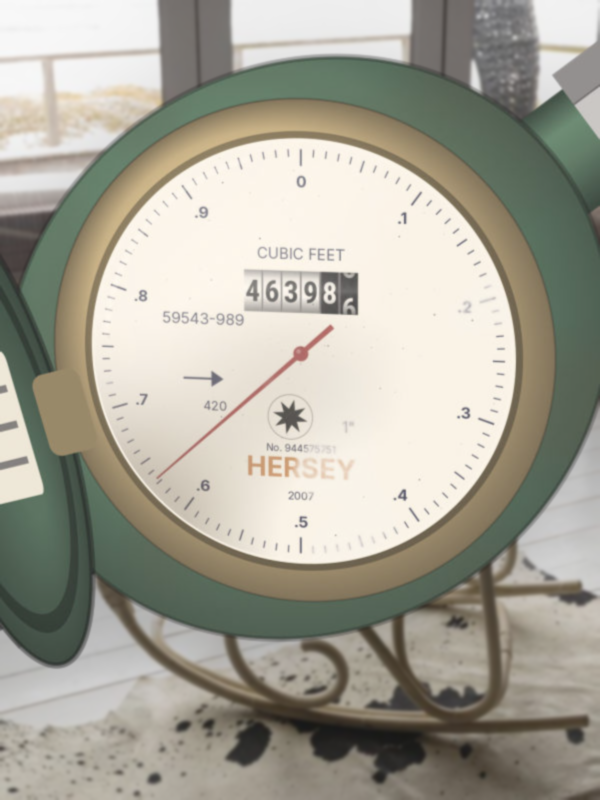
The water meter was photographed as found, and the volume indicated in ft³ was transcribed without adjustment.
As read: 463985.63 ft³
